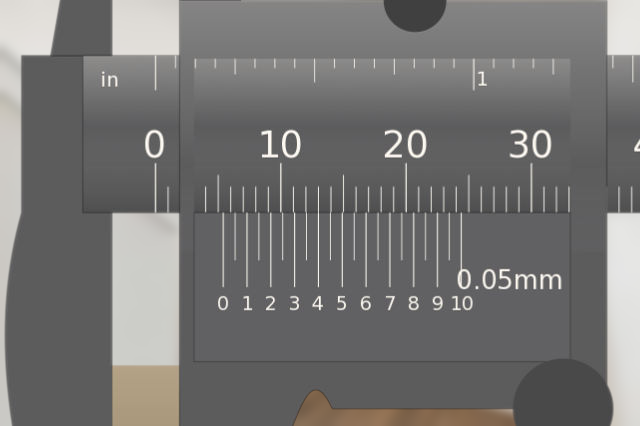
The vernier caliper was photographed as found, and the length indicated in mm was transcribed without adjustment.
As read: 5.4 mm
